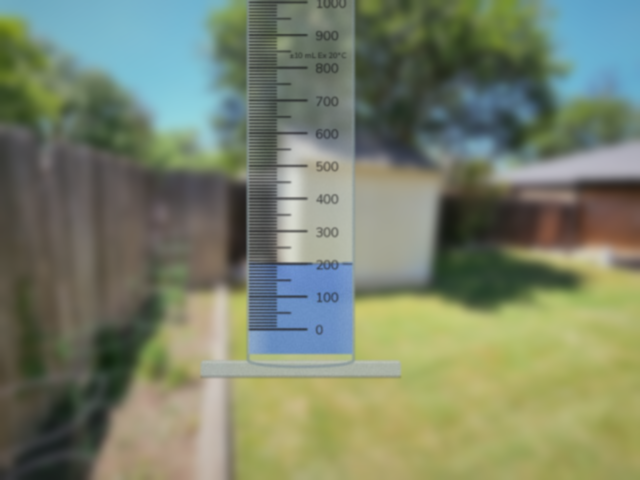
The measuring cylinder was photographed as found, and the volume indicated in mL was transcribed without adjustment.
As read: 200 mL
